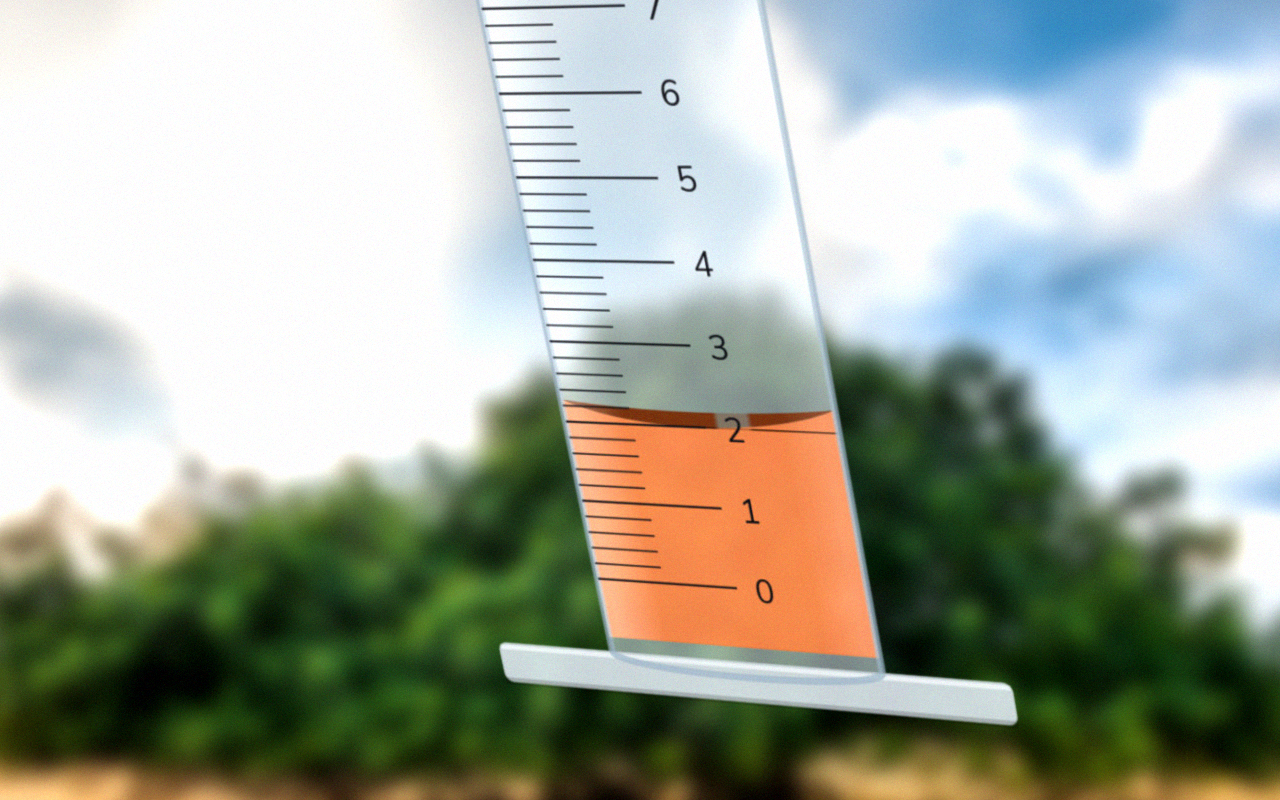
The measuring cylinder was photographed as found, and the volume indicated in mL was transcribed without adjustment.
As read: 2 mL
